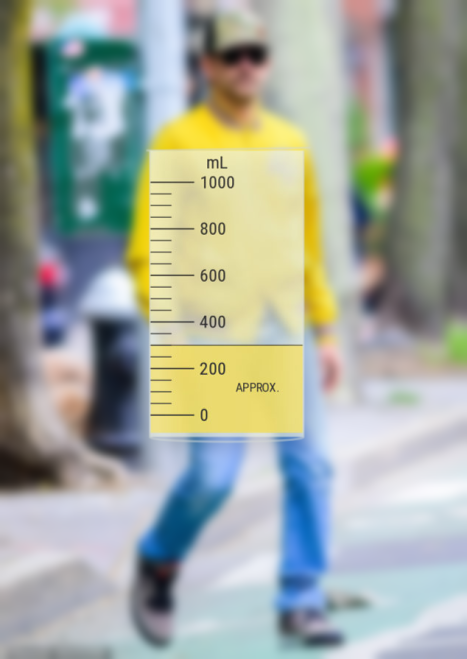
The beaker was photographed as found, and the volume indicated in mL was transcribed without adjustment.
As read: 300 mL
